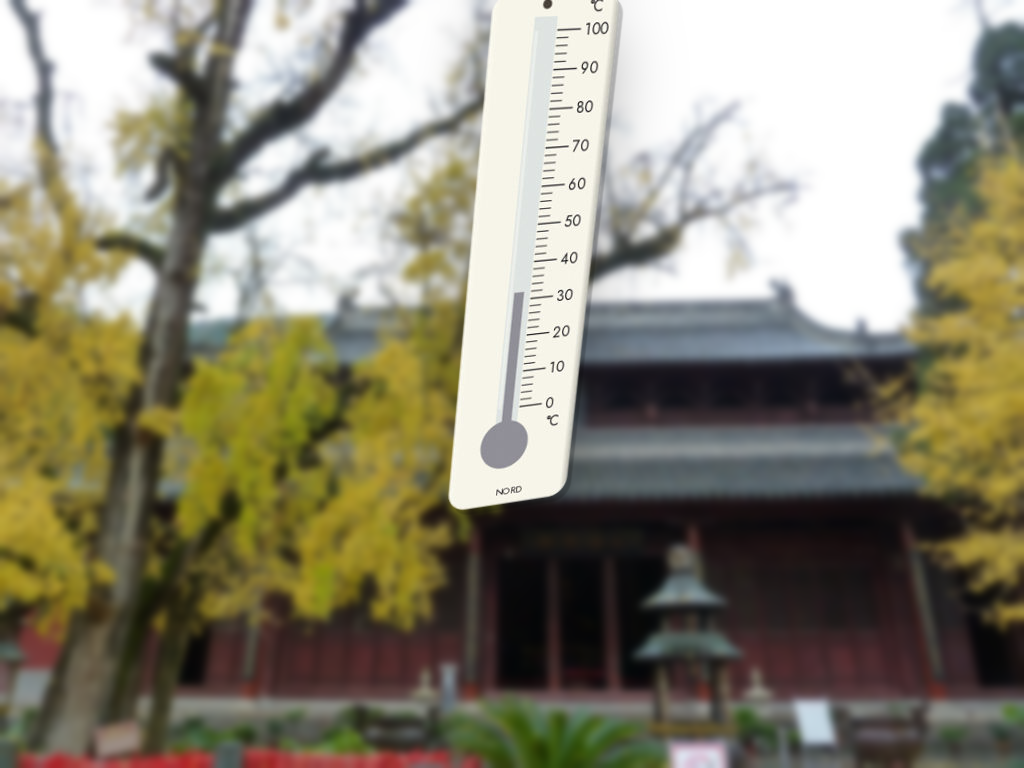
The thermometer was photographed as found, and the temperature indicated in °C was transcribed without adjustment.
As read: 32 °C
